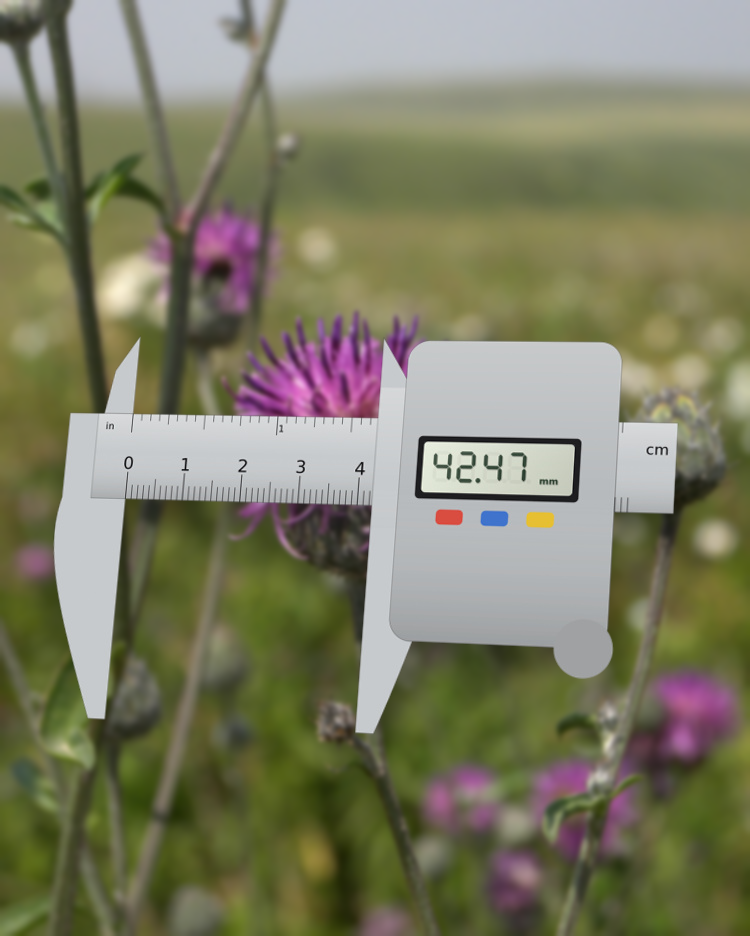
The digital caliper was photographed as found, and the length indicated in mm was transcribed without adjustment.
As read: 42.47 mm
